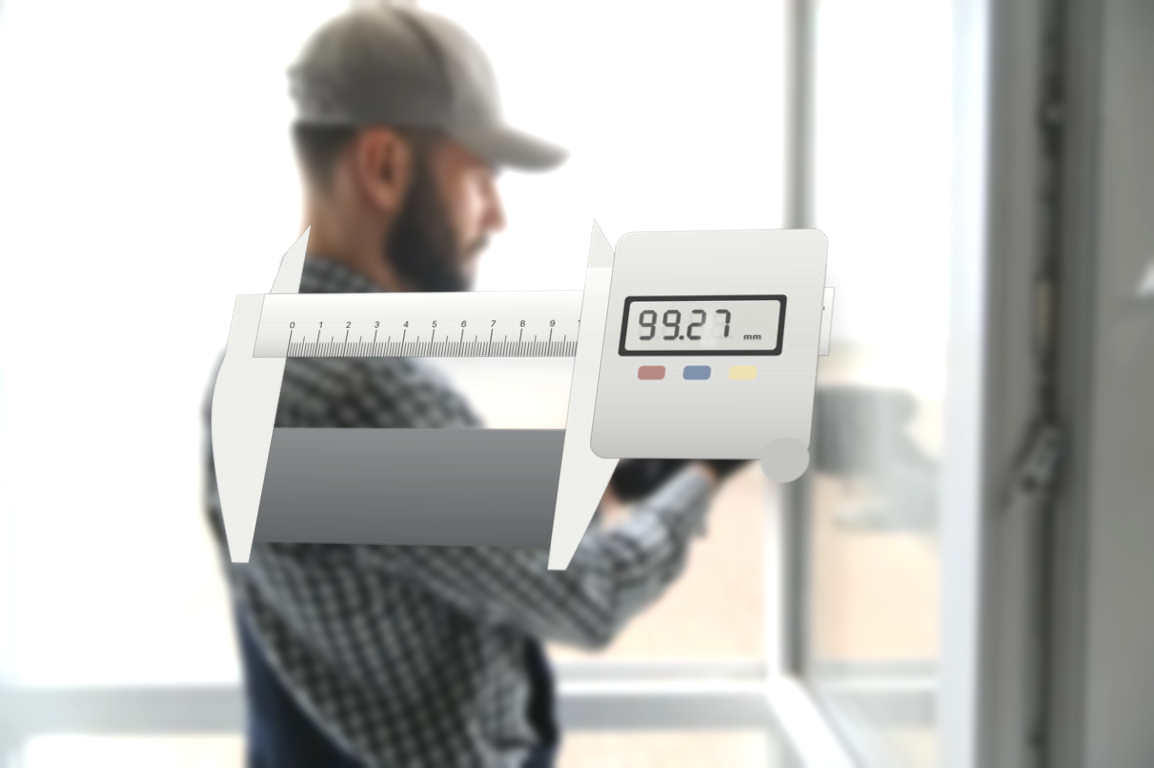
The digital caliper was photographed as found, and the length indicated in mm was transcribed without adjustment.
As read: 99.27 mm
